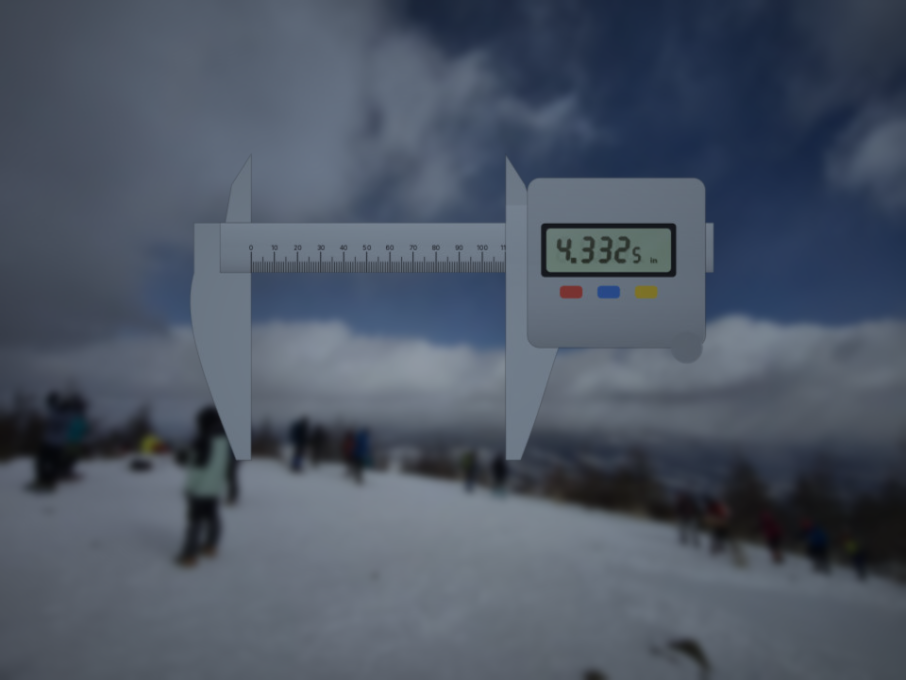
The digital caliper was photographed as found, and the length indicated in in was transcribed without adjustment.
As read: 4.3325 in
